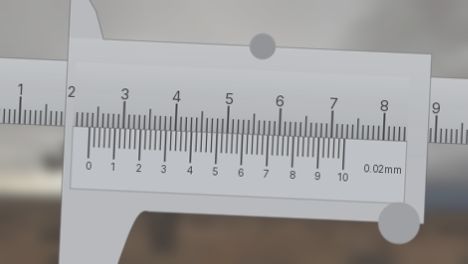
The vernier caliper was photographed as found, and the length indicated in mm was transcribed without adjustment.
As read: 23.5 mm
